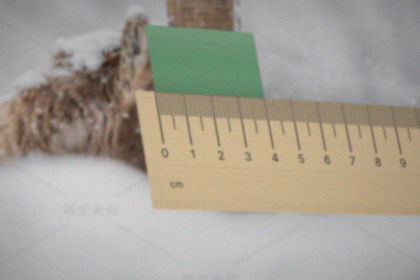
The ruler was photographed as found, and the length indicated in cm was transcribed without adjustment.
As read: 4 cm
